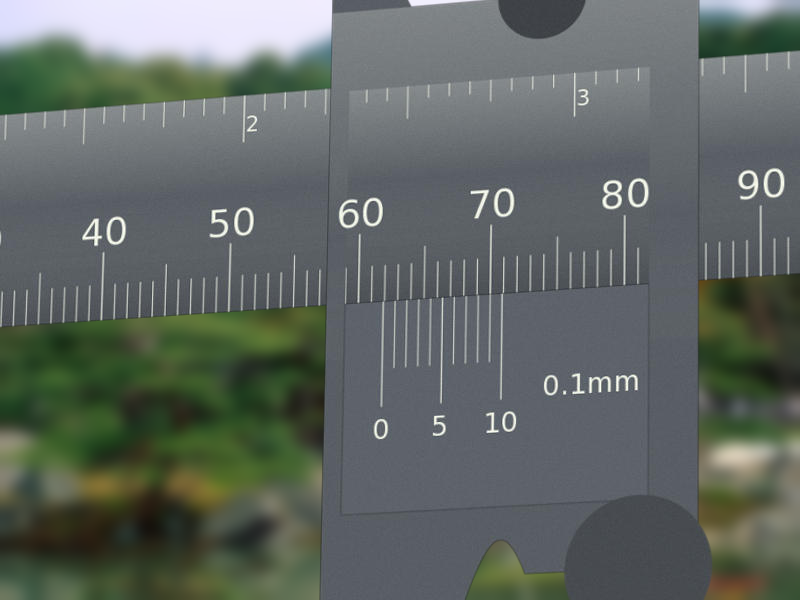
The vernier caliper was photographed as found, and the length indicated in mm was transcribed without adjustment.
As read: 61.9 mm
